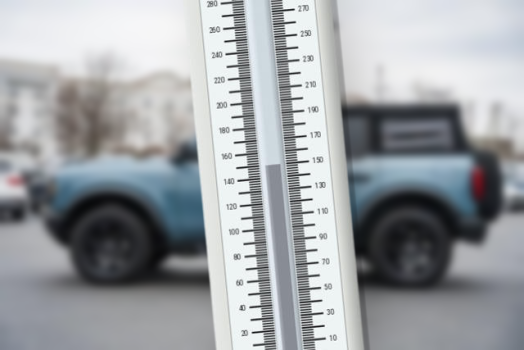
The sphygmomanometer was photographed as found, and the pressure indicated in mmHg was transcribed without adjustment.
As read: 150 mmHg
